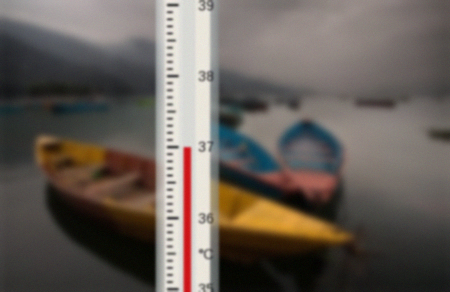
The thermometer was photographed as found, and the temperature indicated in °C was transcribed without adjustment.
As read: 37 °C
